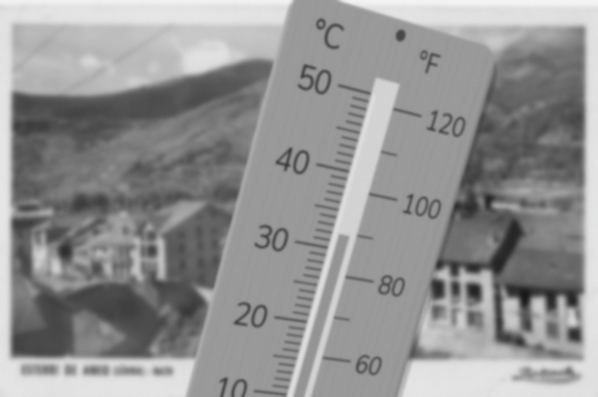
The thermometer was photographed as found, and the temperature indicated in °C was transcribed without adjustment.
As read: 32 °C
